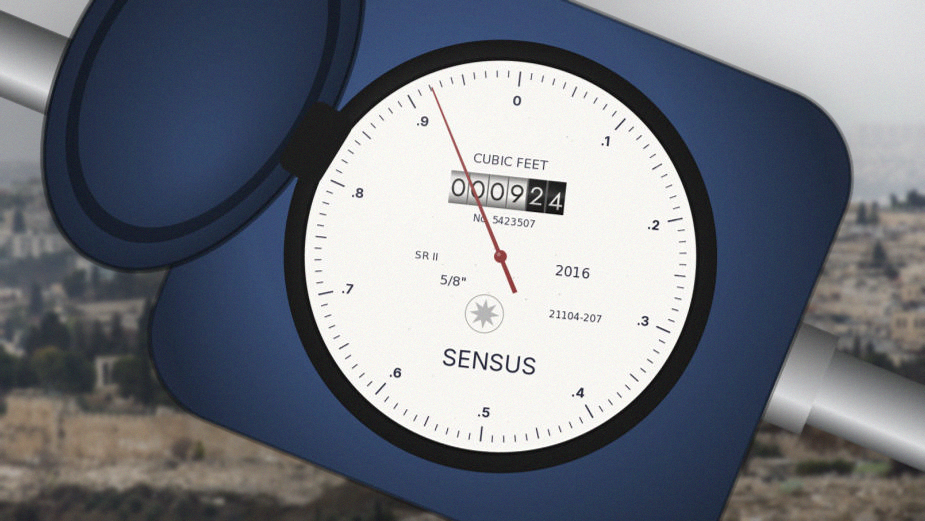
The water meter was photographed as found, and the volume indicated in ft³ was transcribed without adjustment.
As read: 923.92 ft³
